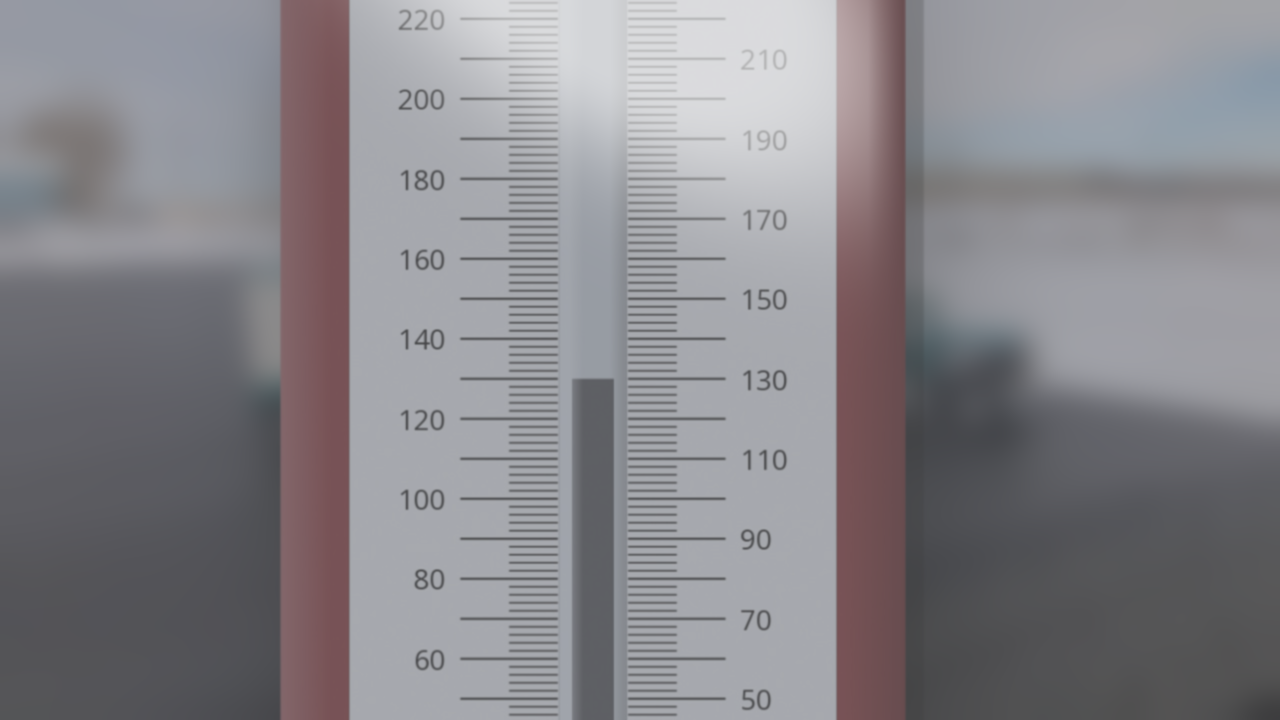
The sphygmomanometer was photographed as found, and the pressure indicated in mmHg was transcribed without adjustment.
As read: 130 mmHg
